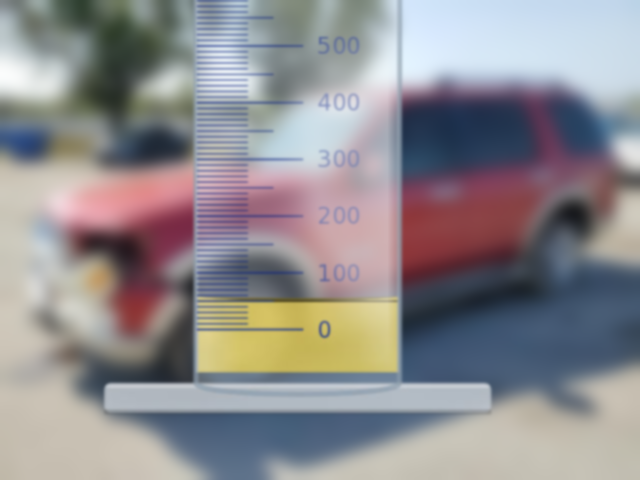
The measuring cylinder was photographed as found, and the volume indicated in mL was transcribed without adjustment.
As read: 50 mL
